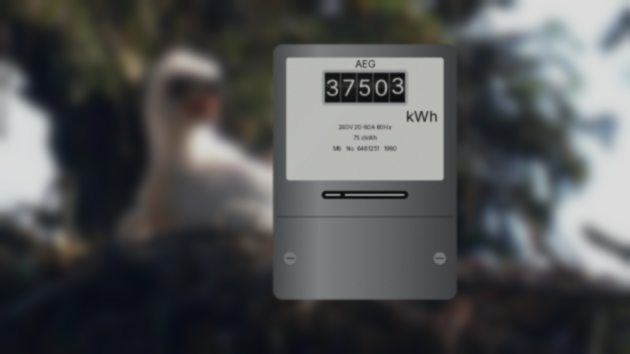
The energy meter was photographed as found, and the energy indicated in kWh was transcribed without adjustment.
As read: 37503 kWh
